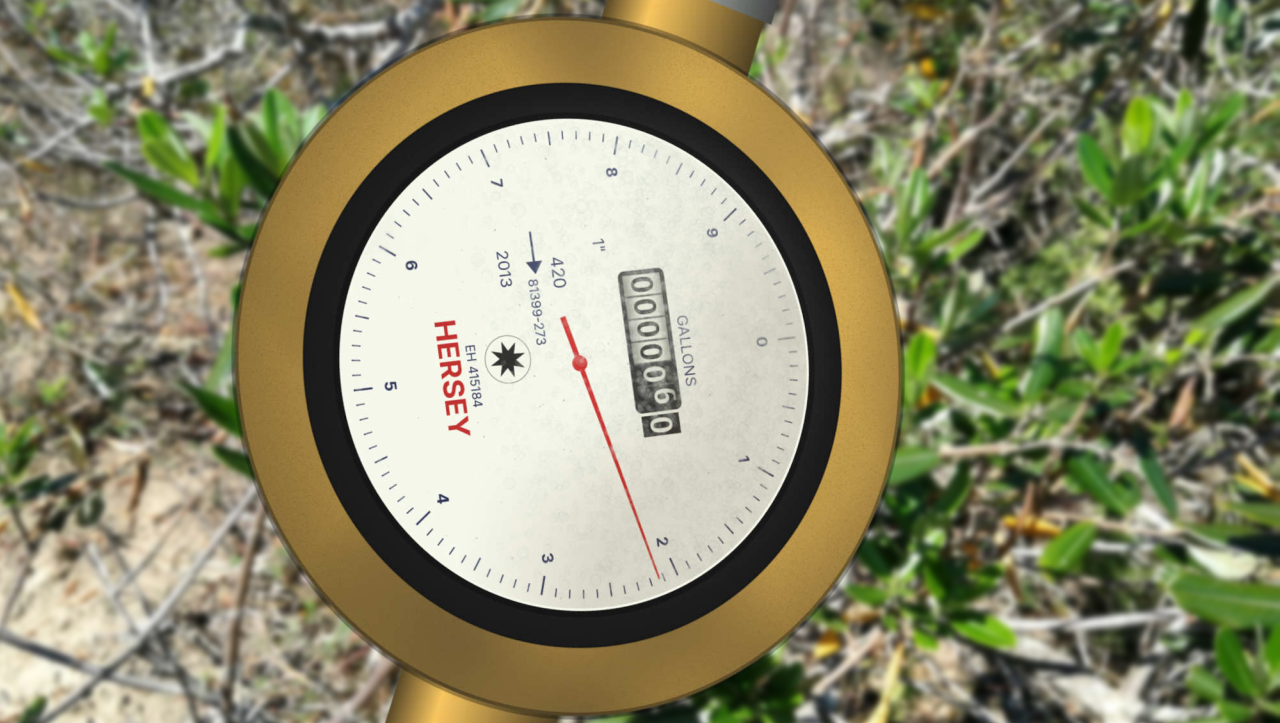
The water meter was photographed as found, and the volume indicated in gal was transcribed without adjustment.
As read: 62.1 gal
